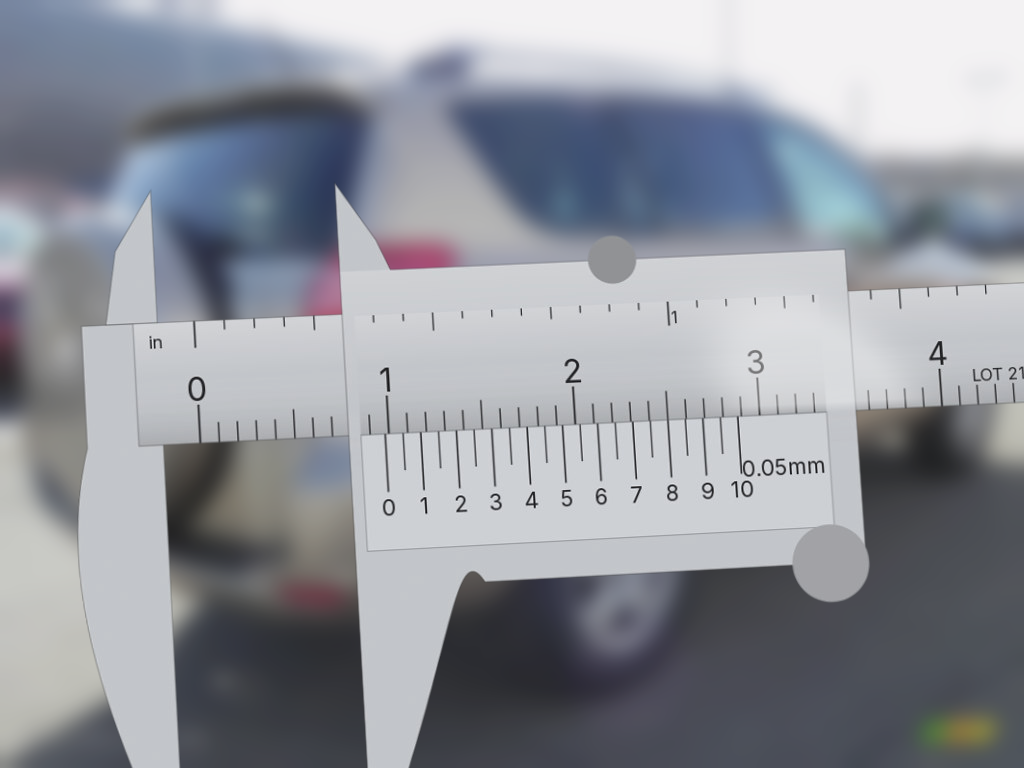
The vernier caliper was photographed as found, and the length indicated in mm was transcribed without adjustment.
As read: 9.8 mm
